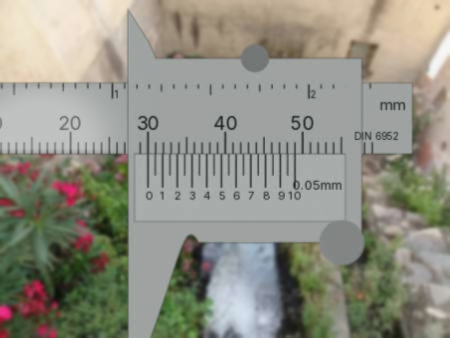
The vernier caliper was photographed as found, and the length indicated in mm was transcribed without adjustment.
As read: 30.0 mm
